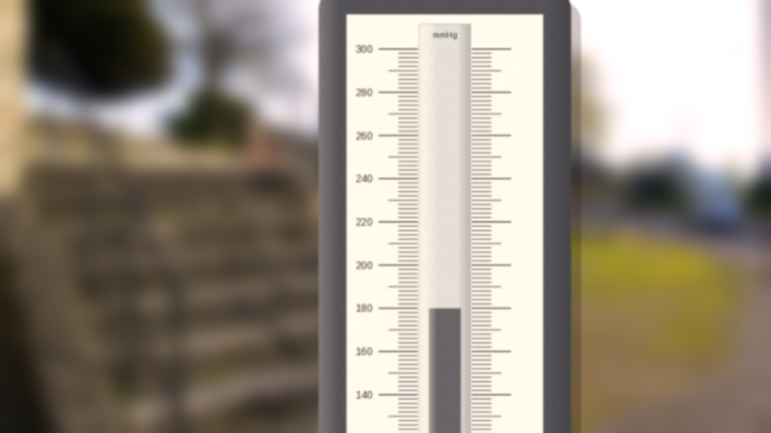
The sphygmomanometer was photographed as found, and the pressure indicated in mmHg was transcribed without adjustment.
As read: 180 mmHg
